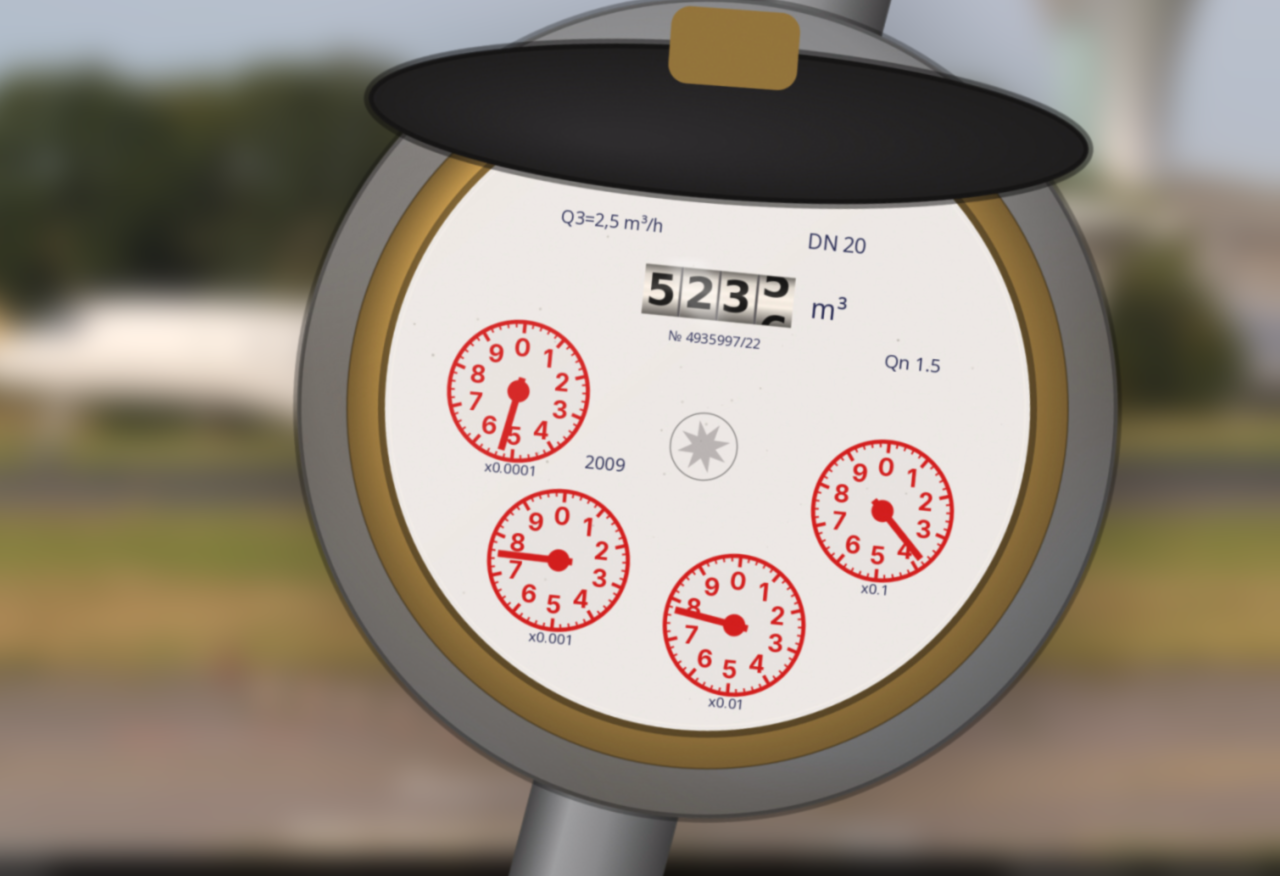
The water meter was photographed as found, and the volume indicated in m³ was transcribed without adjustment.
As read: 5235.3775 m³
